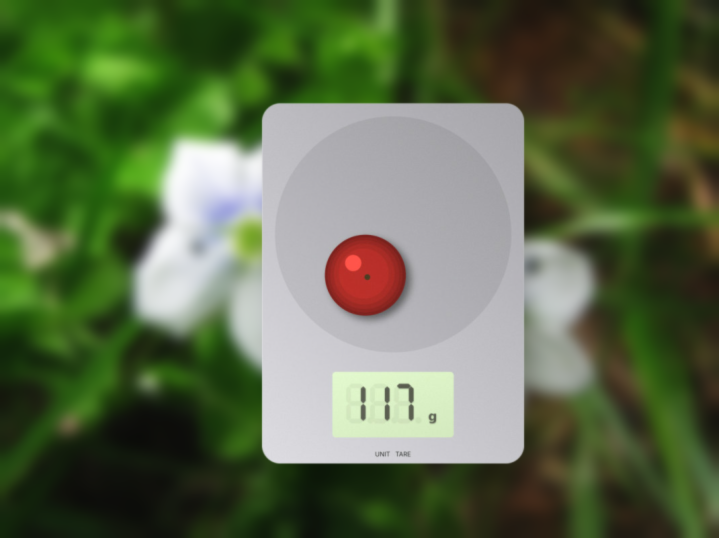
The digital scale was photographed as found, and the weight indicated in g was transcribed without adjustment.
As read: 117 g
